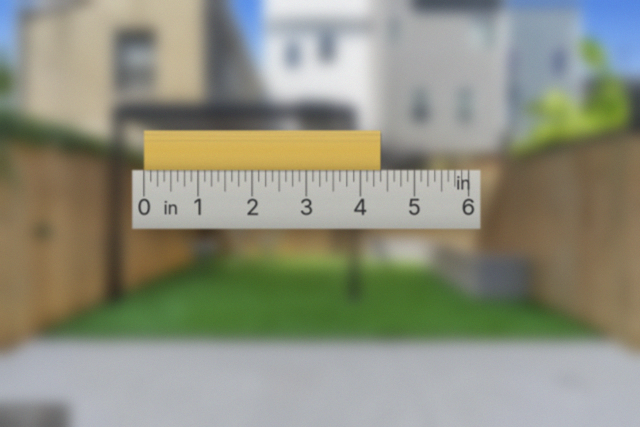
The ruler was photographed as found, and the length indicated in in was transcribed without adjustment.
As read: 4.375 in
